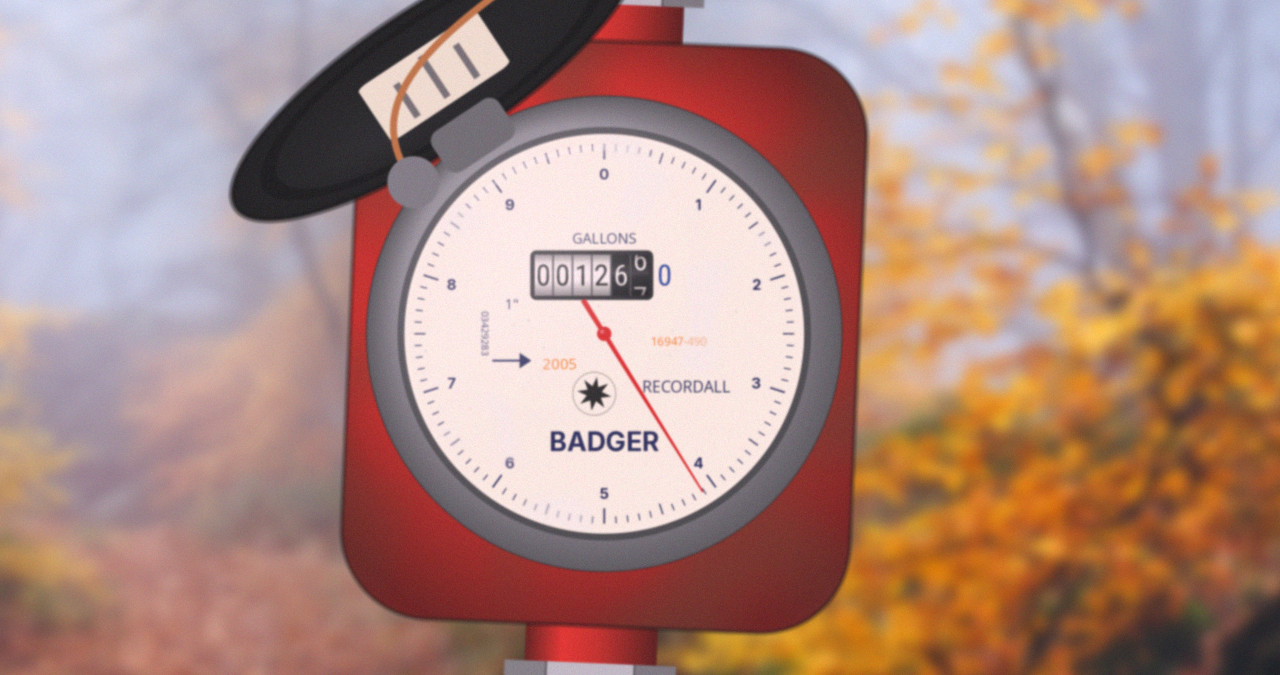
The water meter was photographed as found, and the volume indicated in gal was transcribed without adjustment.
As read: 12664.1 gal
